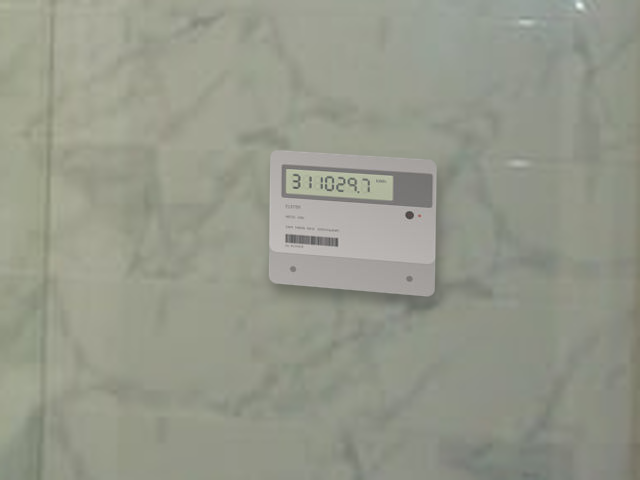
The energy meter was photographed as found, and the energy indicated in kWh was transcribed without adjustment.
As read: 311029.7 kWh
